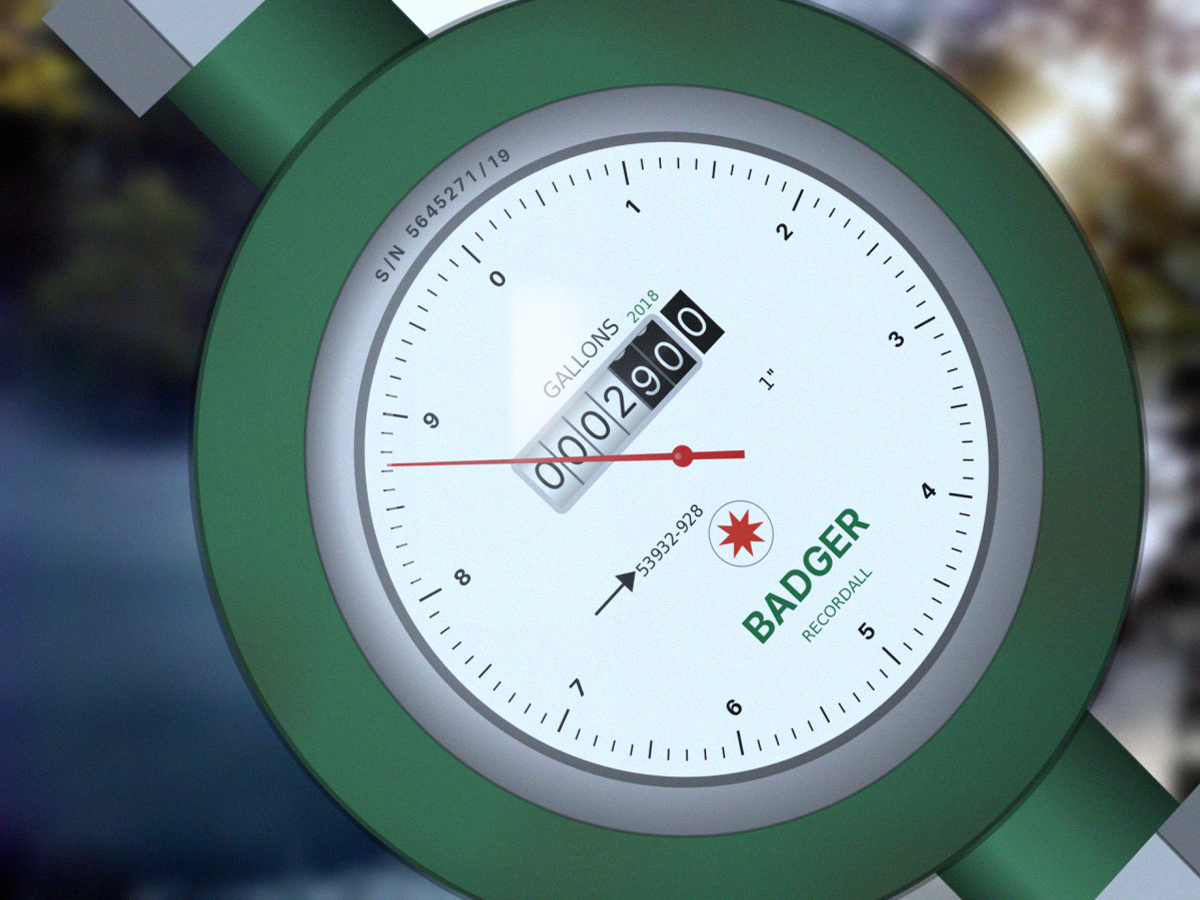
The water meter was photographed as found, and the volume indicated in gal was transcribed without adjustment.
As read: 2898.7 gal
